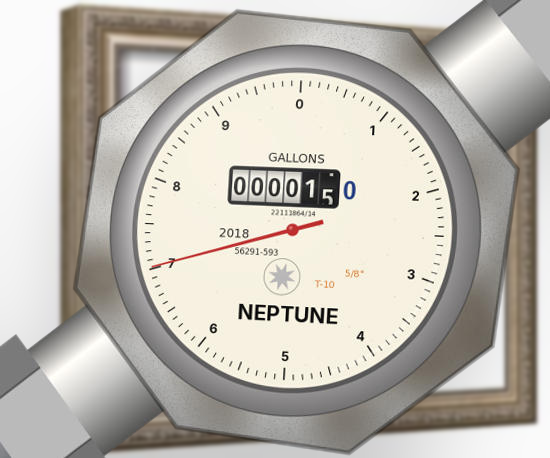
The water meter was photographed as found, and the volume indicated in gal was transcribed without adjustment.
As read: 147.0 gal
